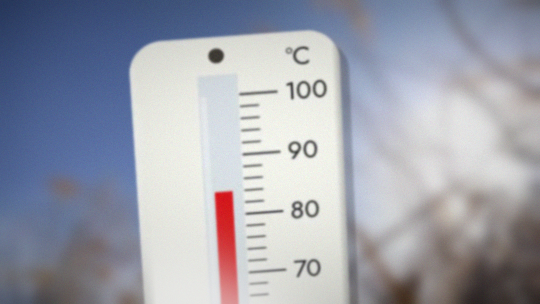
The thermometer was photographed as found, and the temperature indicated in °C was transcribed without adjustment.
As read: 84 °C
